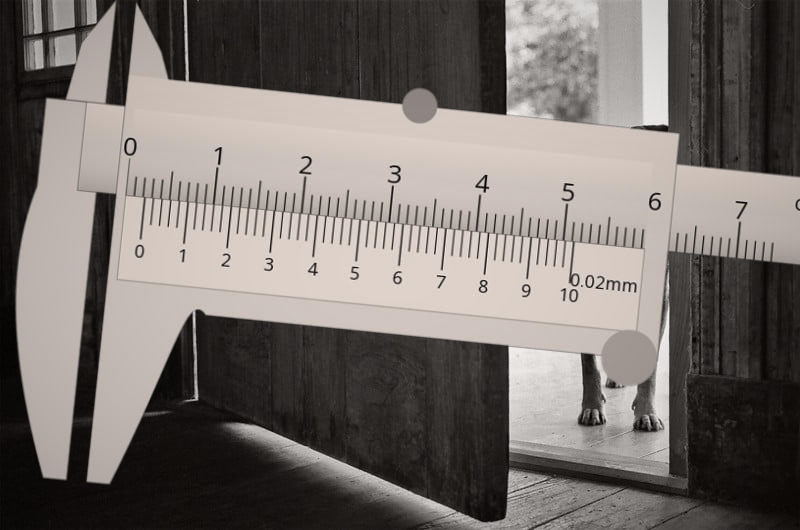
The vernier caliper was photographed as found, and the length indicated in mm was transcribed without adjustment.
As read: 2.2 mm
